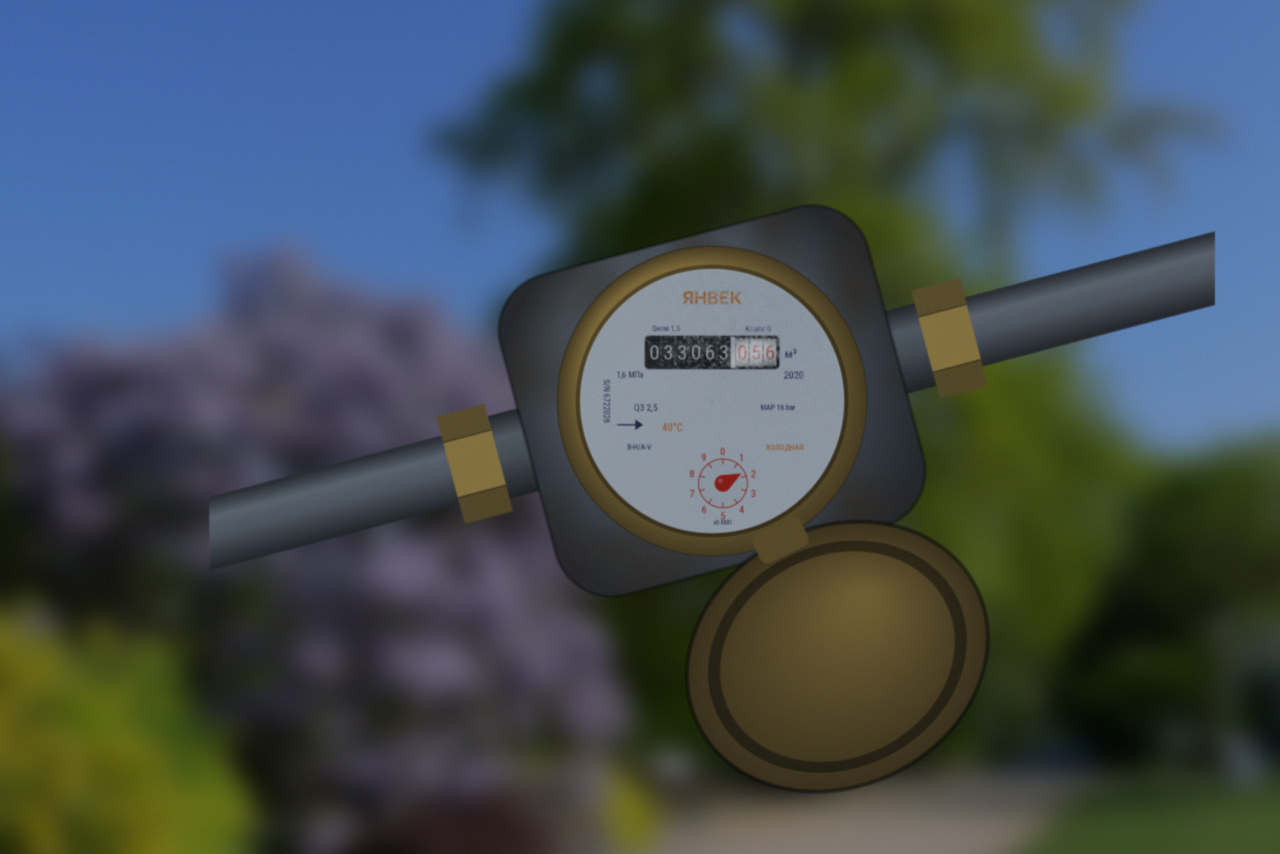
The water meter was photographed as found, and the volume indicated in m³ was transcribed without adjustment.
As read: 33063.0561 m³
